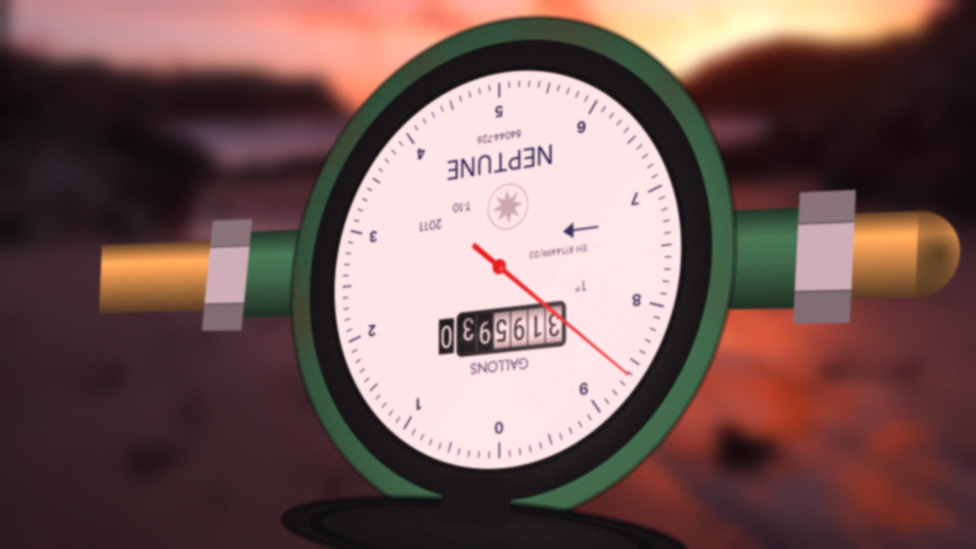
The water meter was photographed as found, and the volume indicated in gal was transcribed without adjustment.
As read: 3195928.6 gal
